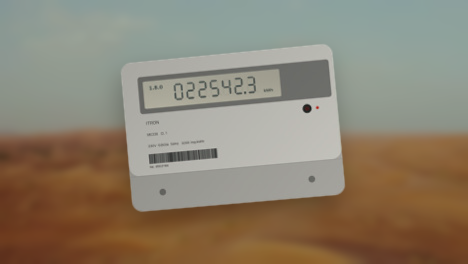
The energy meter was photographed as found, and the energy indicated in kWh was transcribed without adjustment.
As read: 22542.3 kWh
